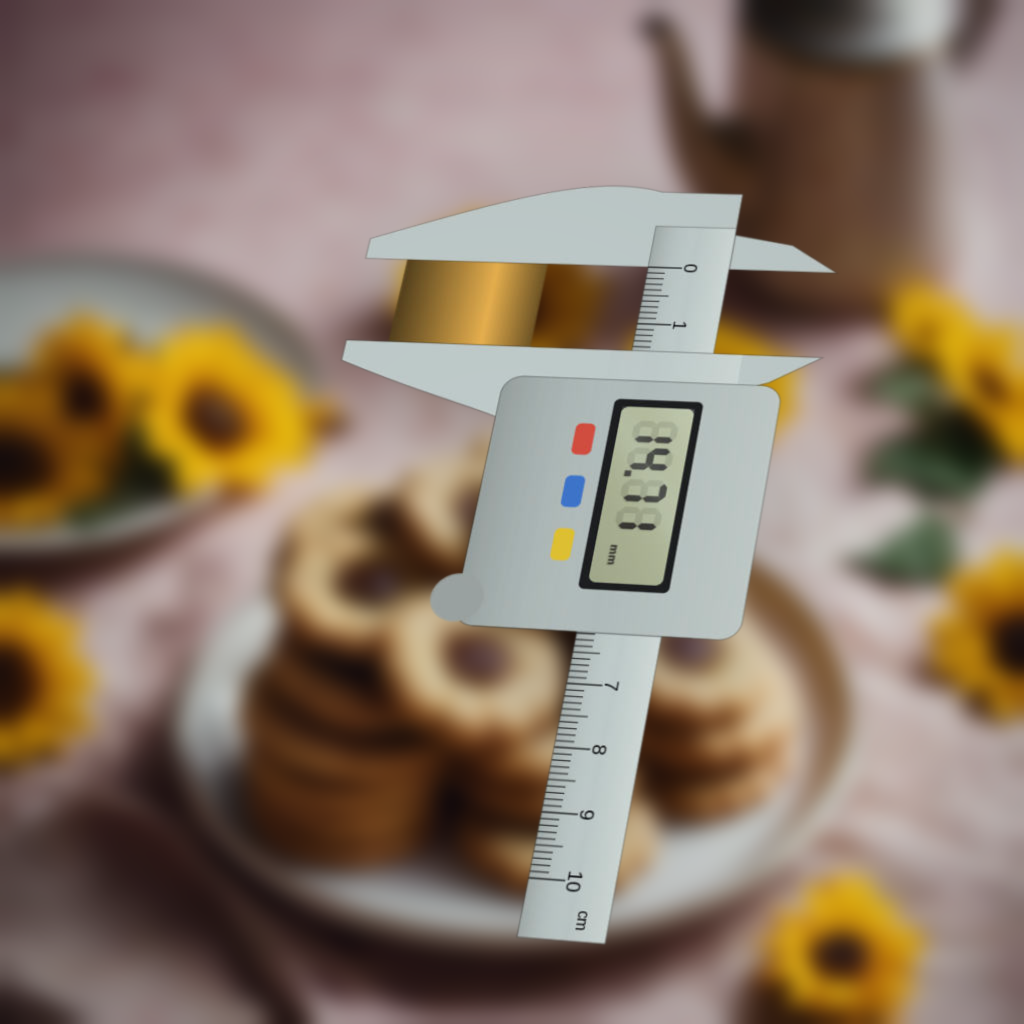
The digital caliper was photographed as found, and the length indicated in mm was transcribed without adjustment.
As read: 14.71 mm
